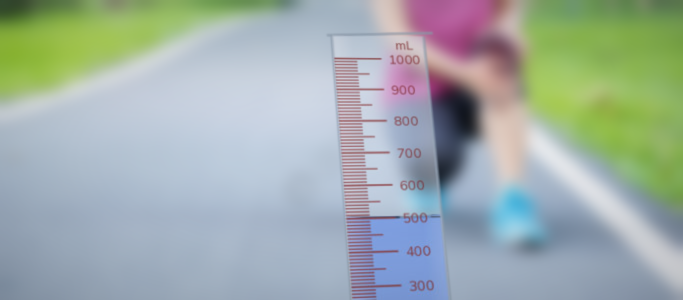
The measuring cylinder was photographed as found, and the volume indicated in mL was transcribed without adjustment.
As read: 500 mL
